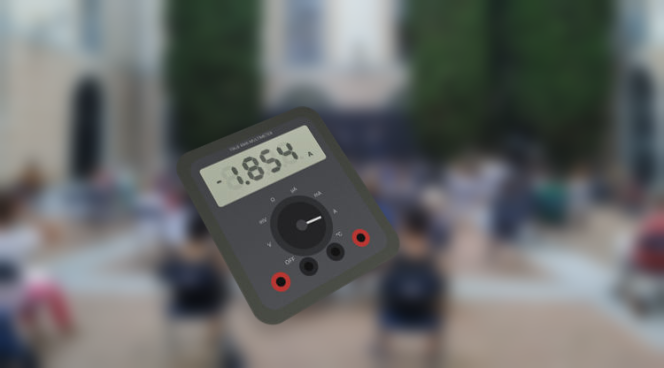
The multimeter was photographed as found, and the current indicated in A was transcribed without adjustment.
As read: -1.854 A
